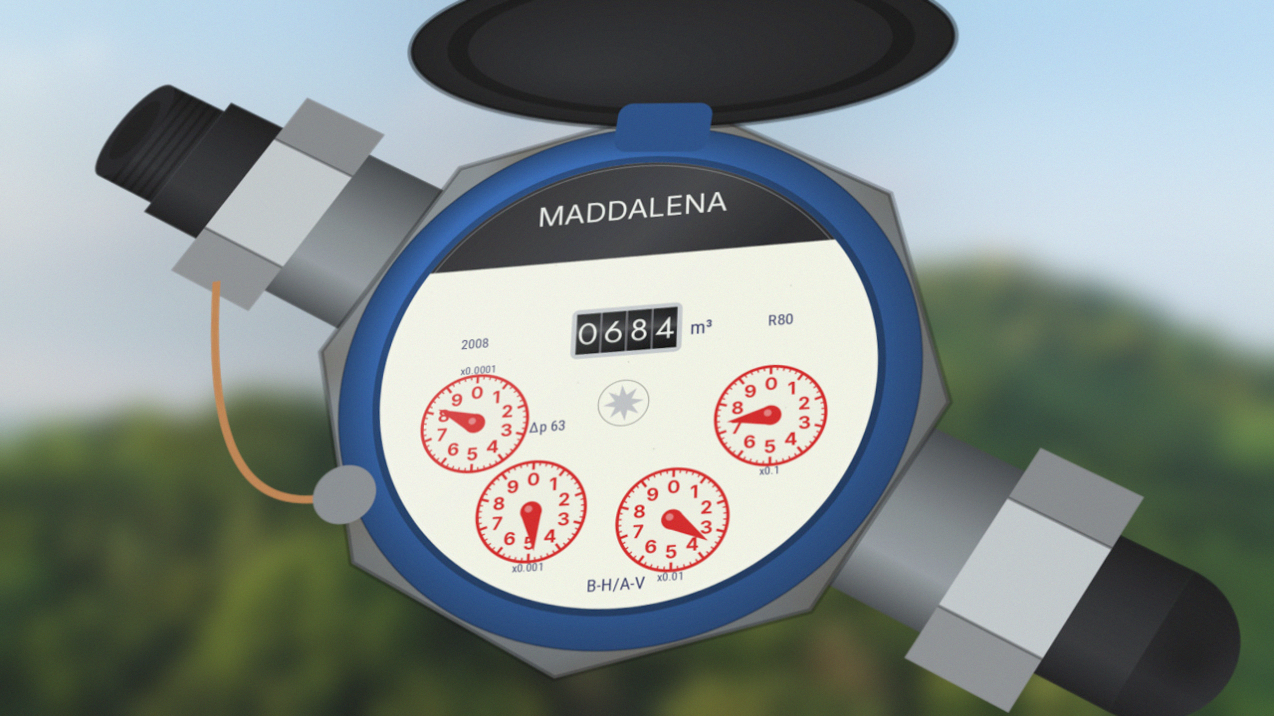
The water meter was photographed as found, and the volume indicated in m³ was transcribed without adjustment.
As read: 684.7348 m³
